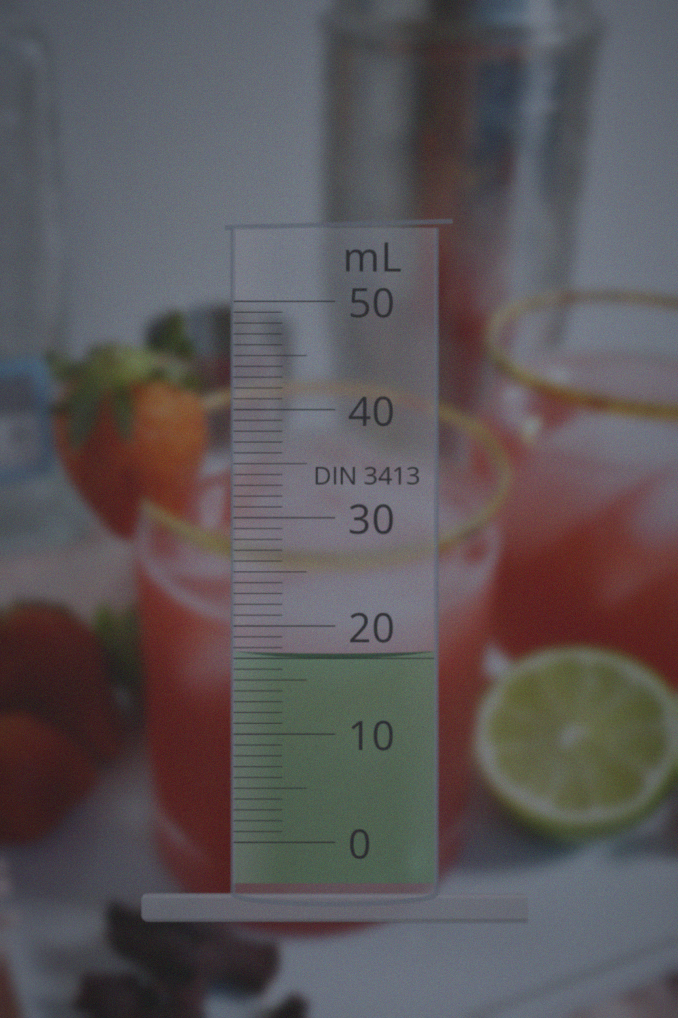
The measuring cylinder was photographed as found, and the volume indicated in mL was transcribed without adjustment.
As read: 17 mL
